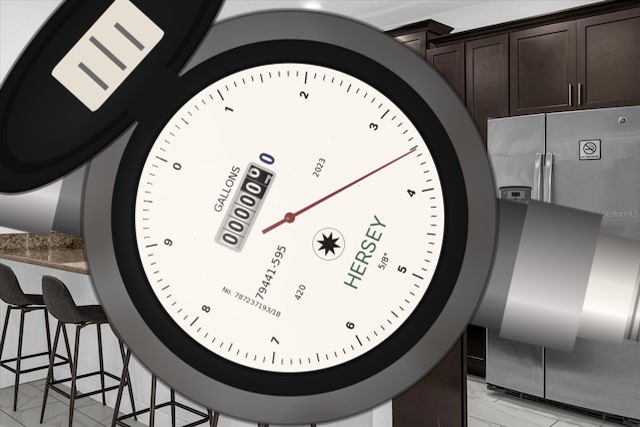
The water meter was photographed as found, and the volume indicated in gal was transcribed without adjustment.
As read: 63.5 gal
